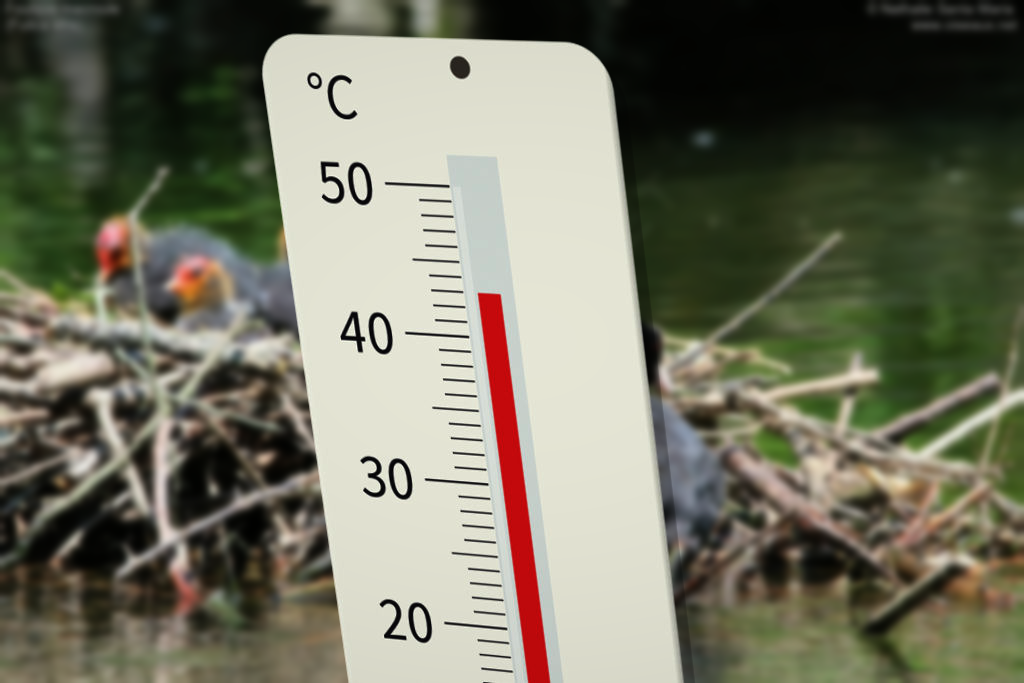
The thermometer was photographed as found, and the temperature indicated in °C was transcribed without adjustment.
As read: 43 °C
